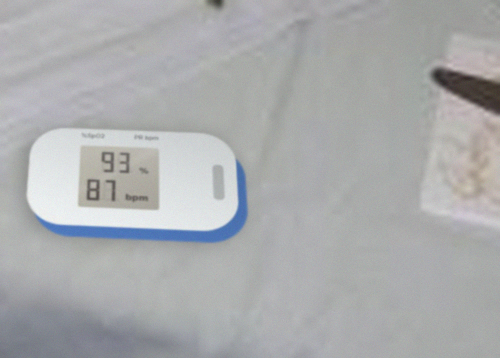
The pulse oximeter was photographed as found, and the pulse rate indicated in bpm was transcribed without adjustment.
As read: 87 bpm
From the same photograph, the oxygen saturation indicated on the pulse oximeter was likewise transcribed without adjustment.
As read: 93 %
